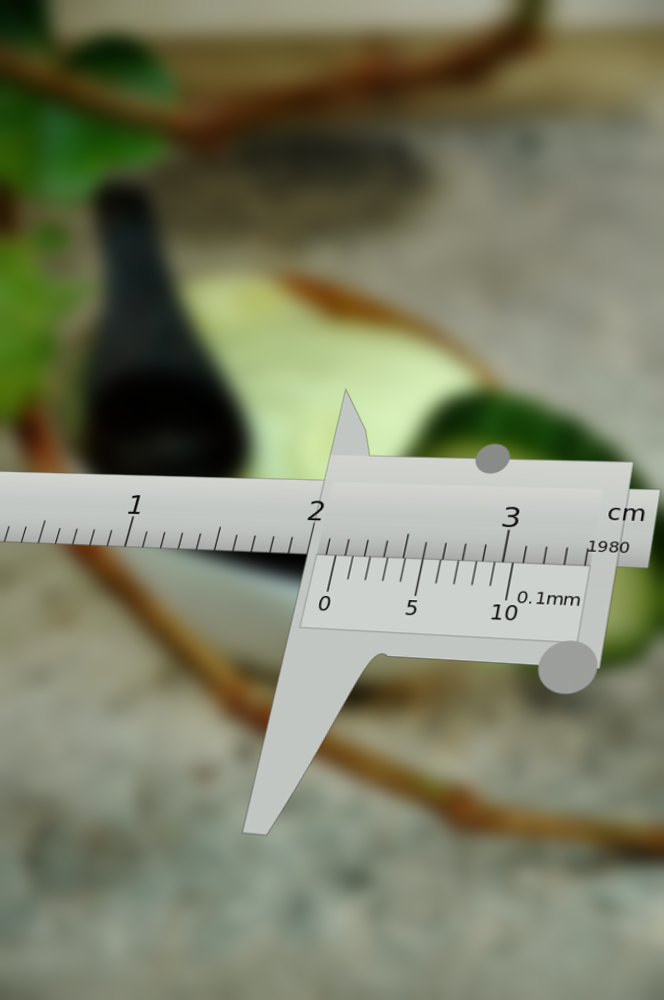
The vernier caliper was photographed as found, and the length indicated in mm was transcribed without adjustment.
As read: 21.5 mm
